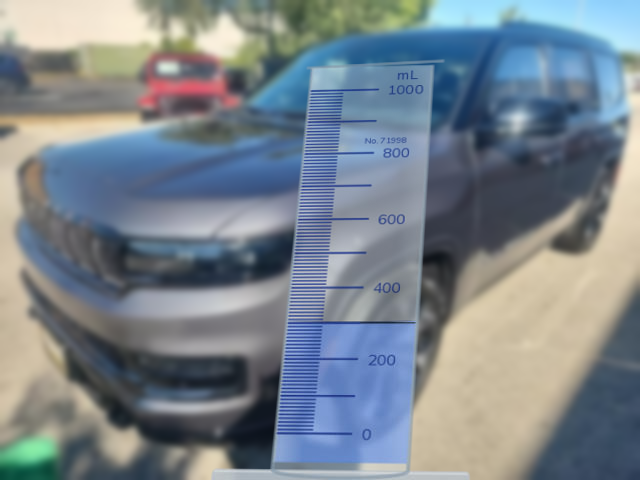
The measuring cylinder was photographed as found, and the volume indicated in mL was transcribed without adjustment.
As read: 300 mL
